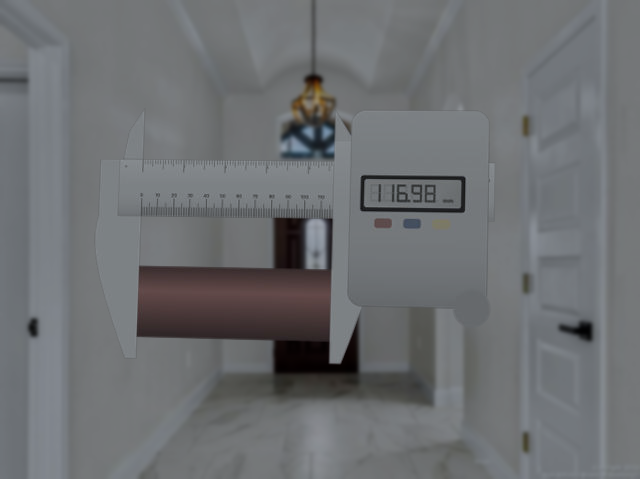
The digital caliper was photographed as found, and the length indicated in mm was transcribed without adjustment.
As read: 116.98 mm
